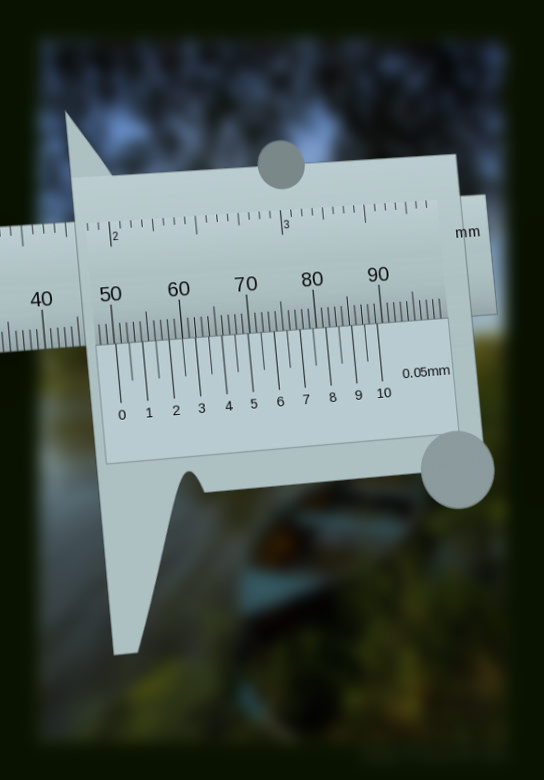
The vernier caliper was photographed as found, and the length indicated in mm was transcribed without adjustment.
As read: 50.2 mm
